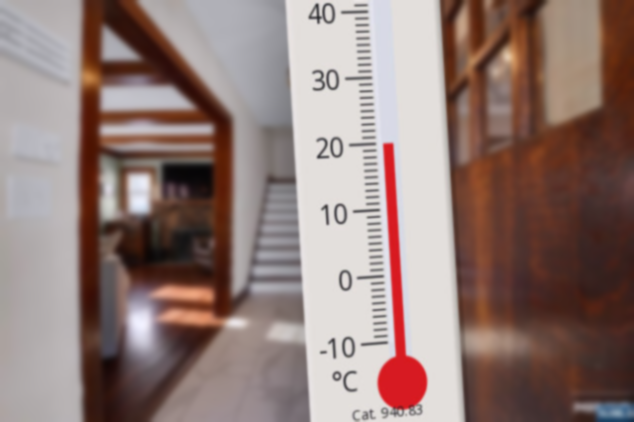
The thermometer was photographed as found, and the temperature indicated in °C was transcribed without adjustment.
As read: 20 °C
